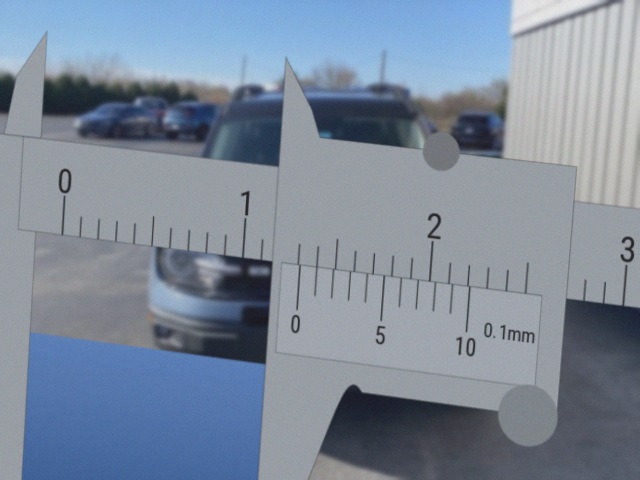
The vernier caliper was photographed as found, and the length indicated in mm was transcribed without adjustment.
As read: 13.1 mm
